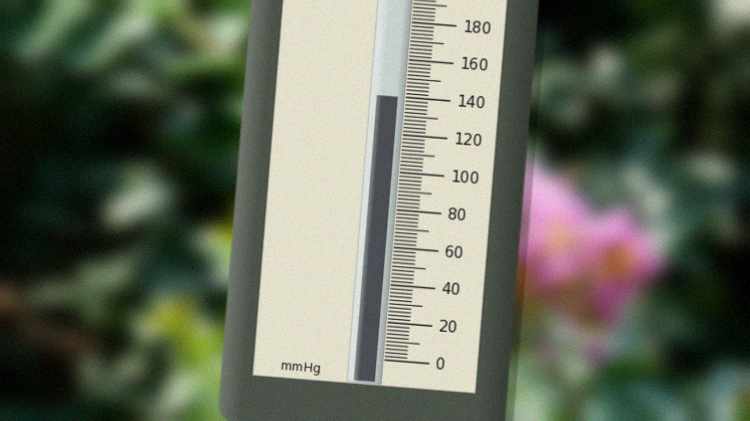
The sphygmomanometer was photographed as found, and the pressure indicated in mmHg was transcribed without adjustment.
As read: 140 mmHg
